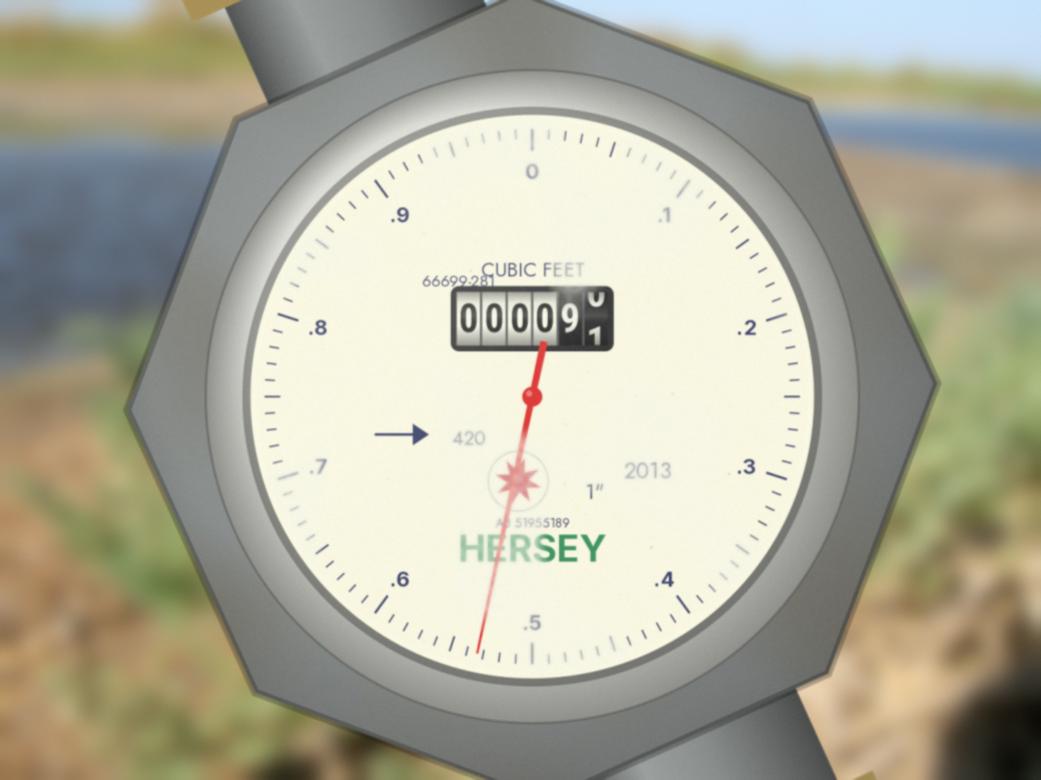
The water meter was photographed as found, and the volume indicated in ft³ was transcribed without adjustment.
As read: 90.53 ft³
